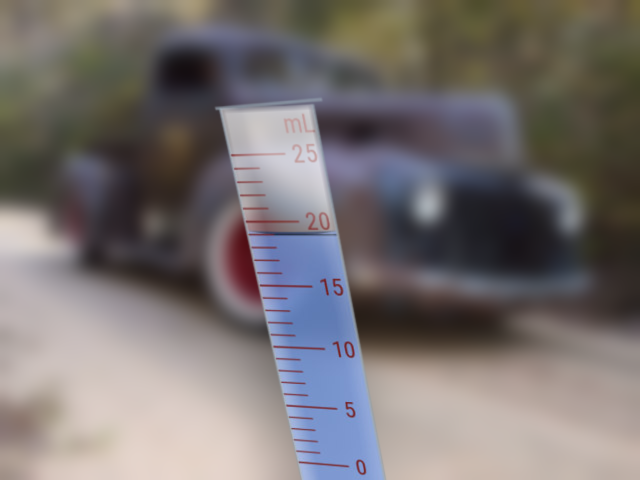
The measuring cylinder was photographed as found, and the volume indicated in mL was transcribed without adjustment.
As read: 19 mL
